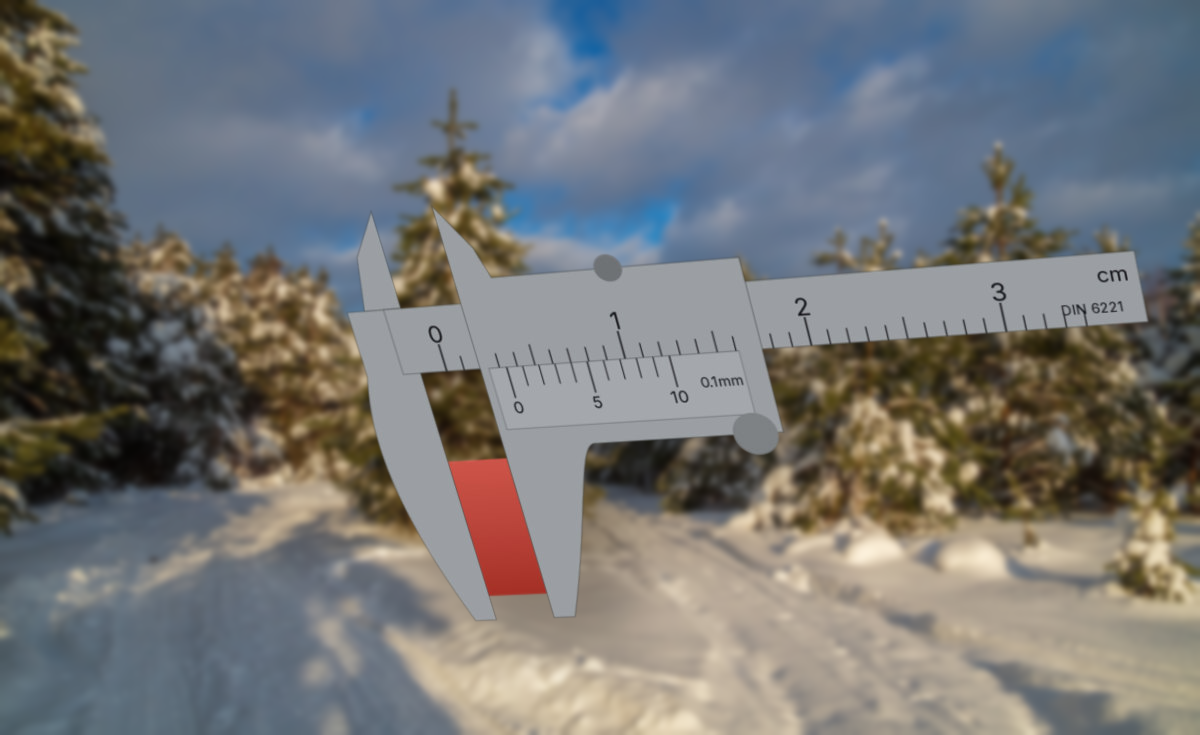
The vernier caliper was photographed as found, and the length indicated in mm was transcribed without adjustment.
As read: 3.4 mm
